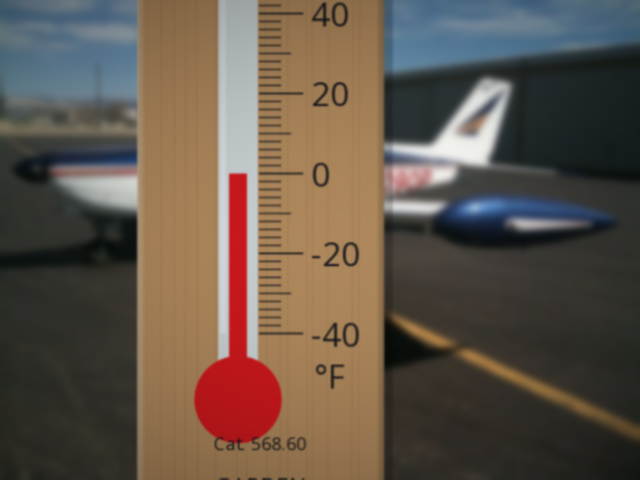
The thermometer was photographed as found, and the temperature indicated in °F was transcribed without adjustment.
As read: 0 °F
